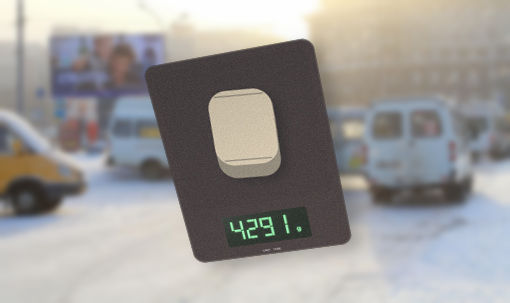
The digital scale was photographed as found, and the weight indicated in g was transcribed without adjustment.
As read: 4291 g
